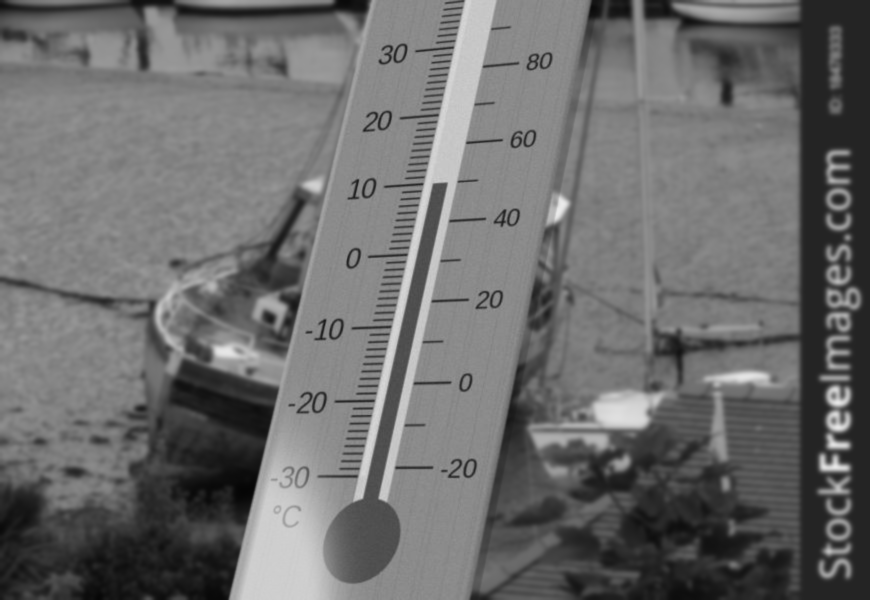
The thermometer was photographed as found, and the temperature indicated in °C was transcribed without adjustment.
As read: 10 °C
